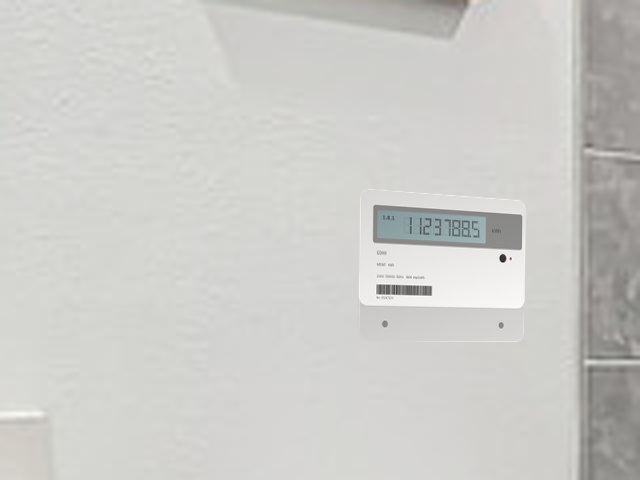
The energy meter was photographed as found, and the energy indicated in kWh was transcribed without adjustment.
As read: 1123788.5 kWh
